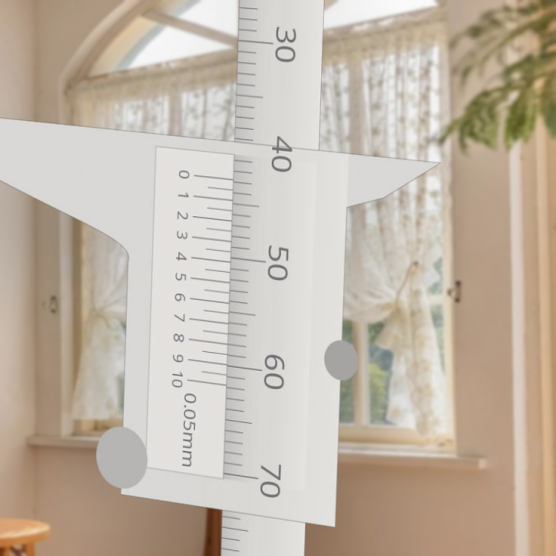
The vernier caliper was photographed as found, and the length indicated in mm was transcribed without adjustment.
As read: 42.8 mm
